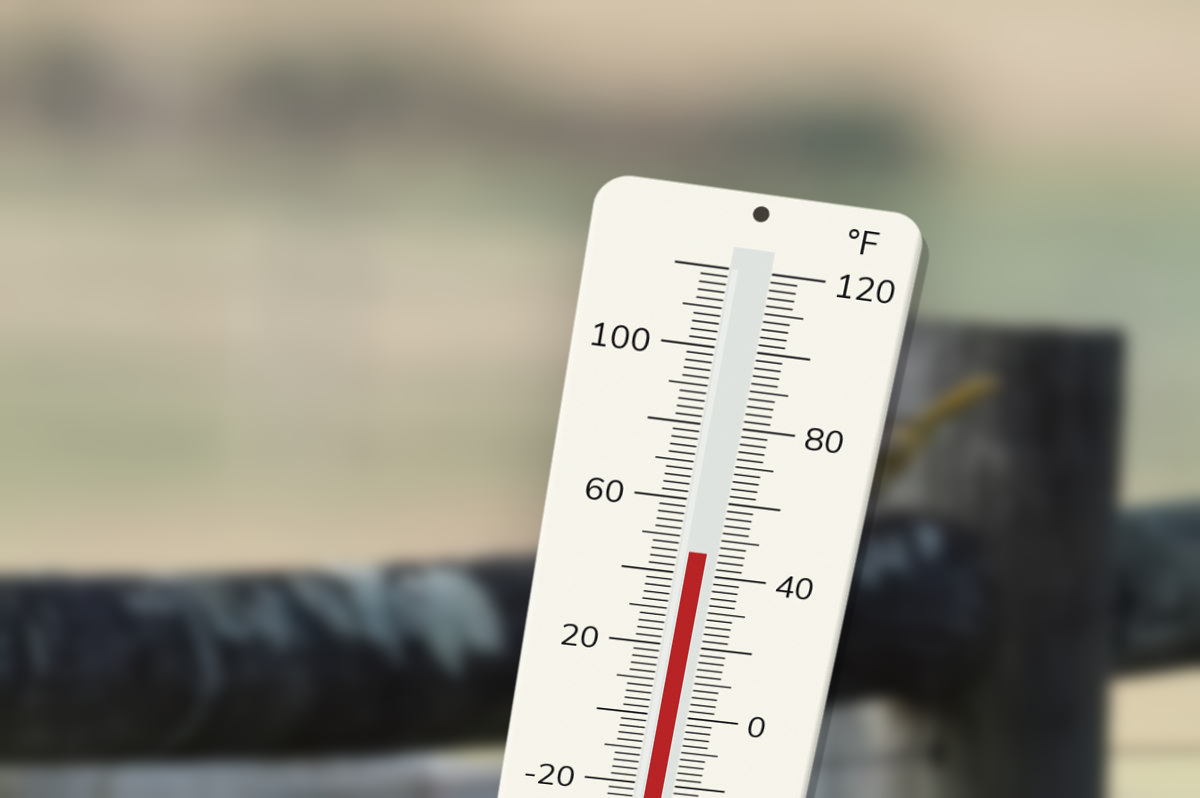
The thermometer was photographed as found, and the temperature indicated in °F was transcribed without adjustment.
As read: 46 °F
